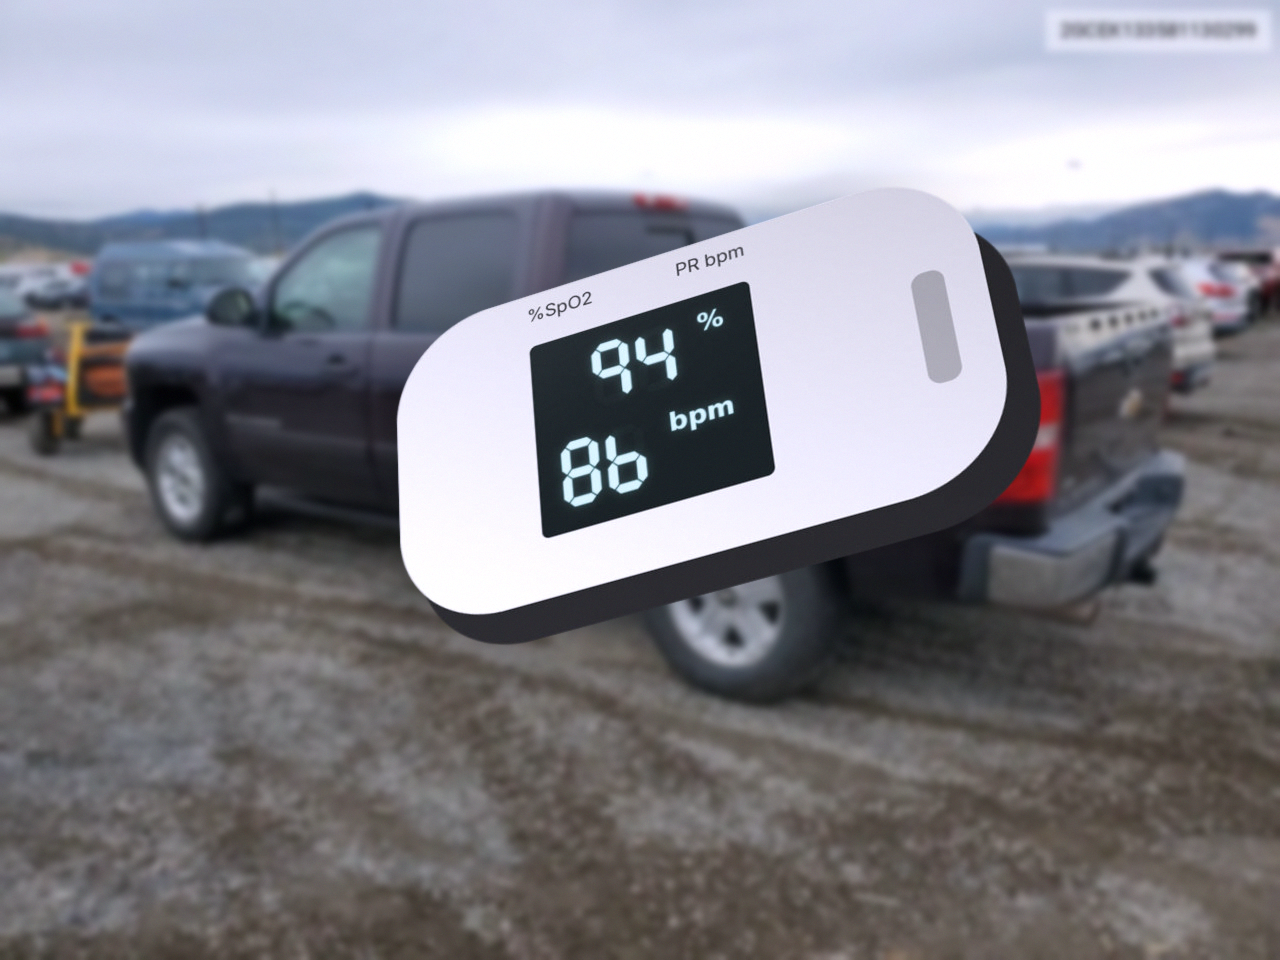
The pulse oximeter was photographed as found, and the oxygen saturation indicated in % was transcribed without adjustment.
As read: 94 %
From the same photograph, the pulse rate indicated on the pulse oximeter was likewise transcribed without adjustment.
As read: 86 bpm
